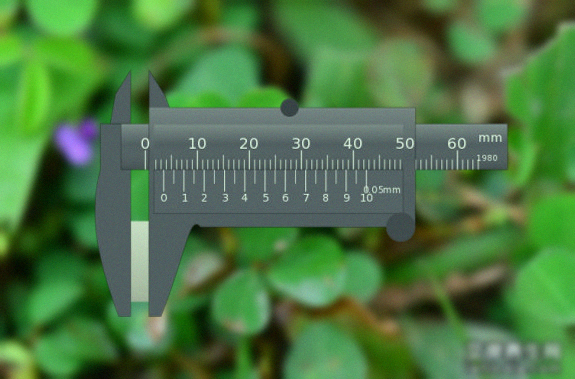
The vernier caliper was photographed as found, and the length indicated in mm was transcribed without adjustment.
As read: 3.5 mm
